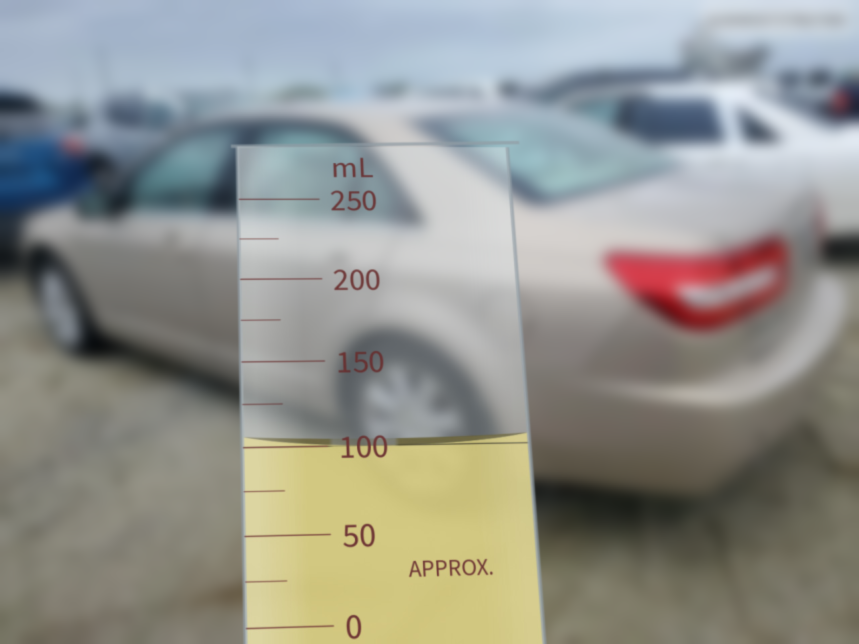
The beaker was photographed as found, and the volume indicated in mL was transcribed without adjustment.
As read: 100 mL
